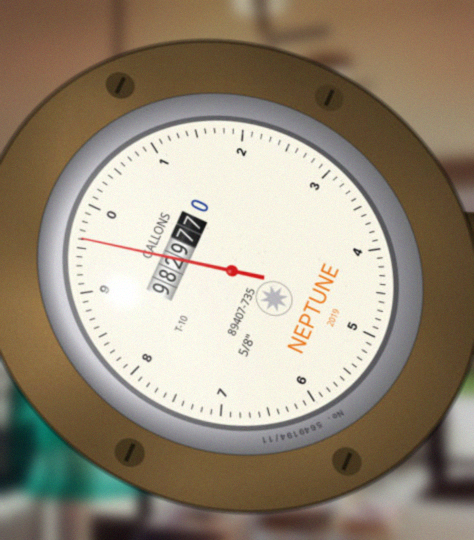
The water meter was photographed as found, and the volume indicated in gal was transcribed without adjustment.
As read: 9829769.6 gal
